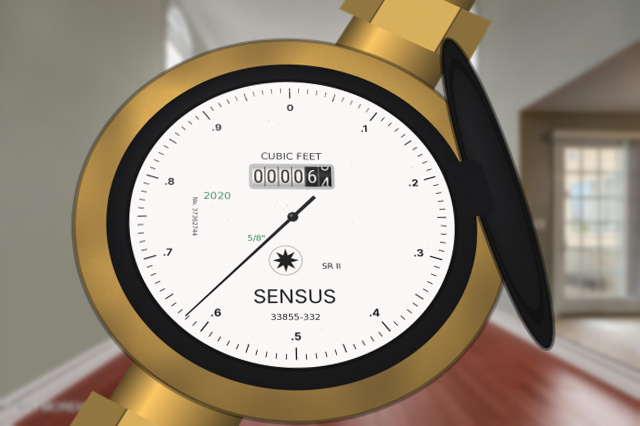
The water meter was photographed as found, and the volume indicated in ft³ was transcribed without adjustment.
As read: 63.62 ft³
